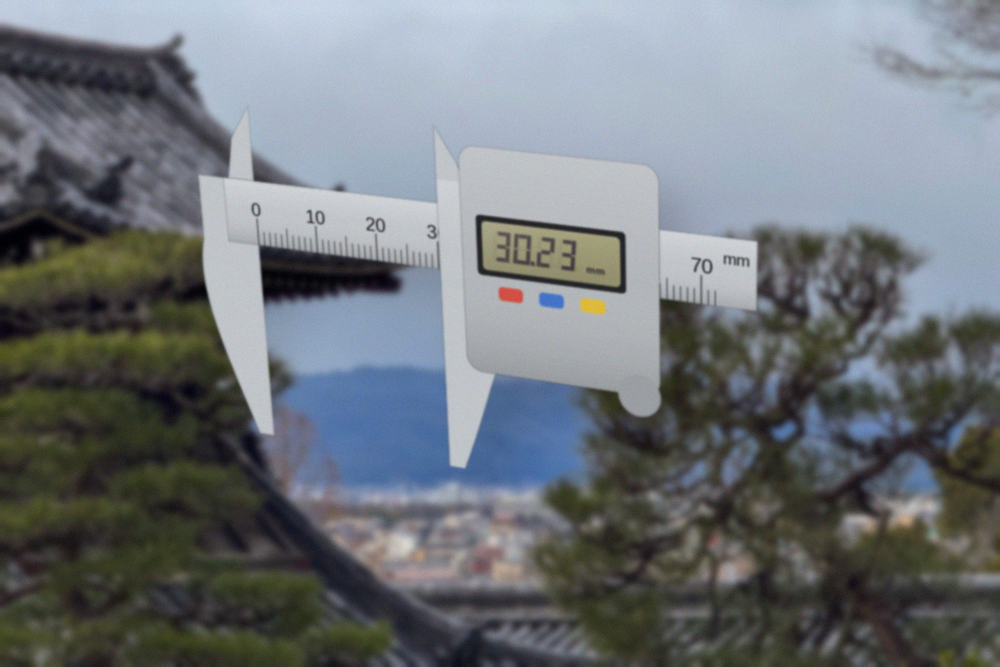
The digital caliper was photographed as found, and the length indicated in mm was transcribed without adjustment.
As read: 30.23 mm
